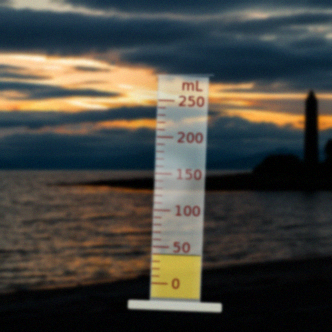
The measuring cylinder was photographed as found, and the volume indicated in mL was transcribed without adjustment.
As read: 40 mL
